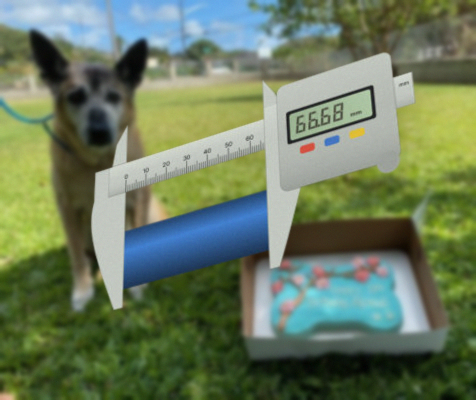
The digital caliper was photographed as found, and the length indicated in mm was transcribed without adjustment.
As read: 66.68 mm
